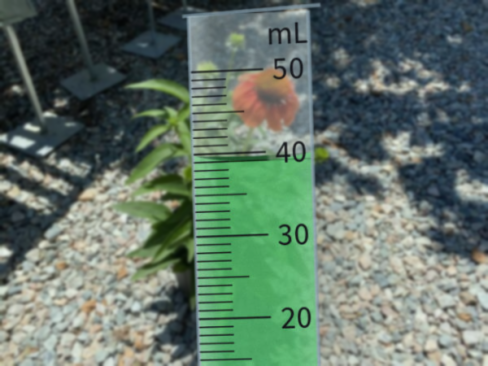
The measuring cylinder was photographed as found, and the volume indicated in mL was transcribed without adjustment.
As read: 39 mL
